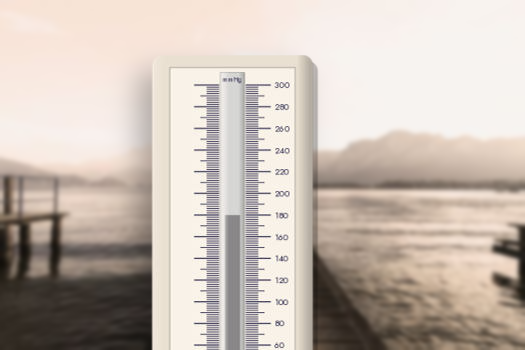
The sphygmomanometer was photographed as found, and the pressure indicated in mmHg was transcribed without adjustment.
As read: 180 mmHg
